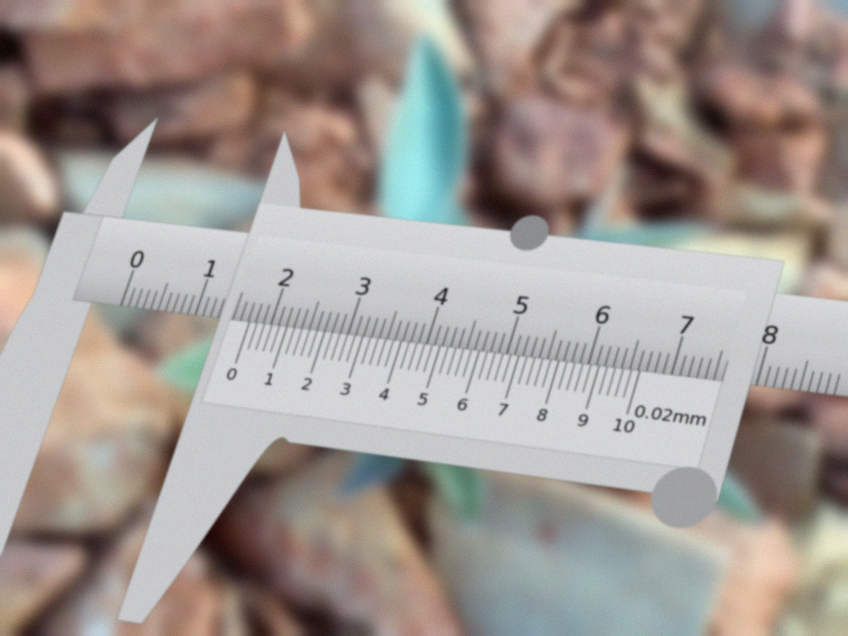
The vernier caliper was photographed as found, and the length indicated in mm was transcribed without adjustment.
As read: 17.2 mm
